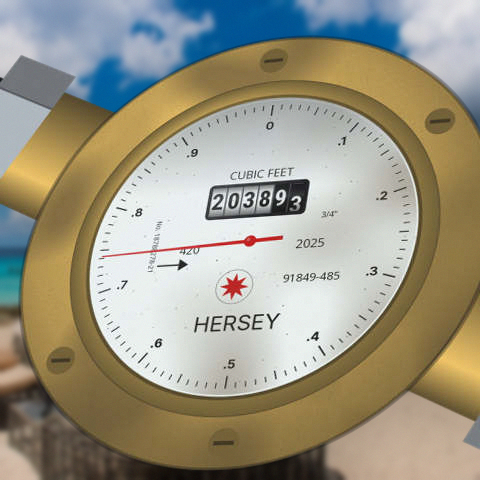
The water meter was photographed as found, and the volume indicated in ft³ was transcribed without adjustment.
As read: 203892.74 ft³
